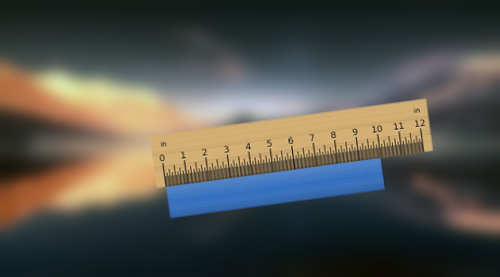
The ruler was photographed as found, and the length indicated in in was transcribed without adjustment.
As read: 10 in
